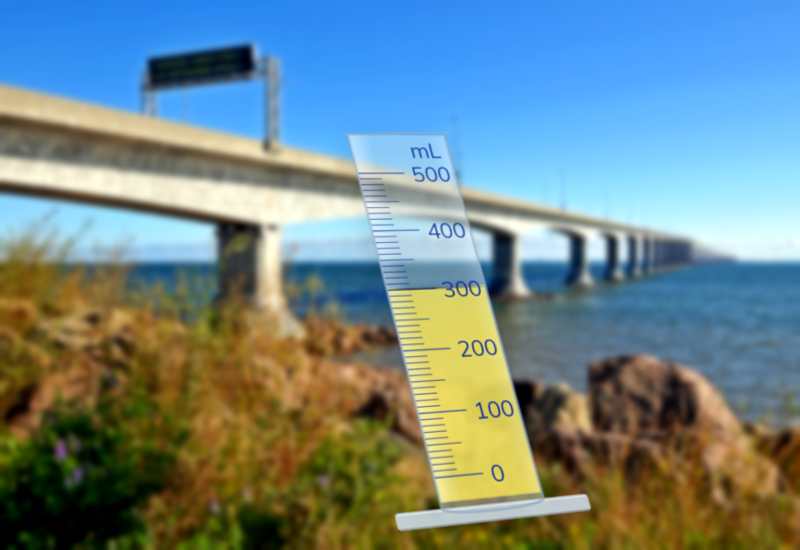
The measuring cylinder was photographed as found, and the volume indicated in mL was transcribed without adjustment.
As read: 300 mL
